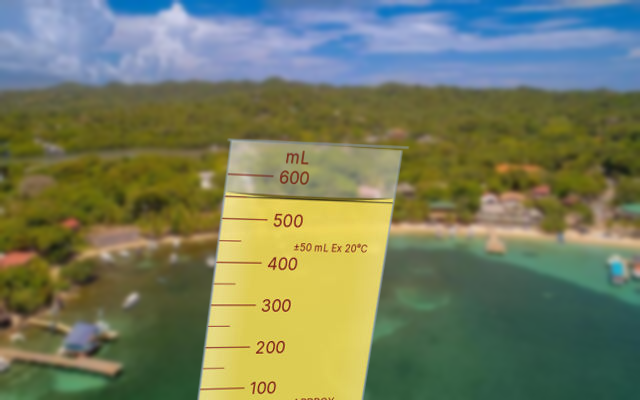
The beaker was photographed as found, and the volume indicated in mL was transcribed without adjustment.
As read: 550 mL
